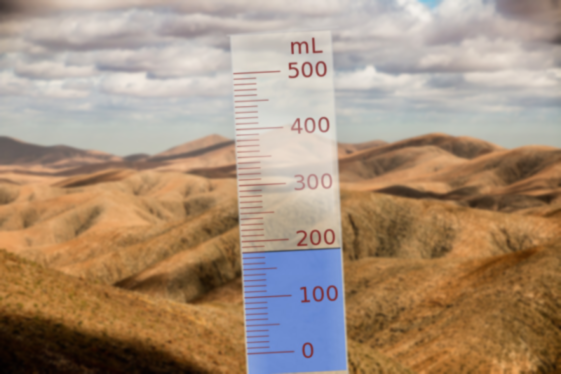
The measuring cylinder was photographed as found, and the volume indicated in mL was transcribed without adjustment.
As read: 180 mL
